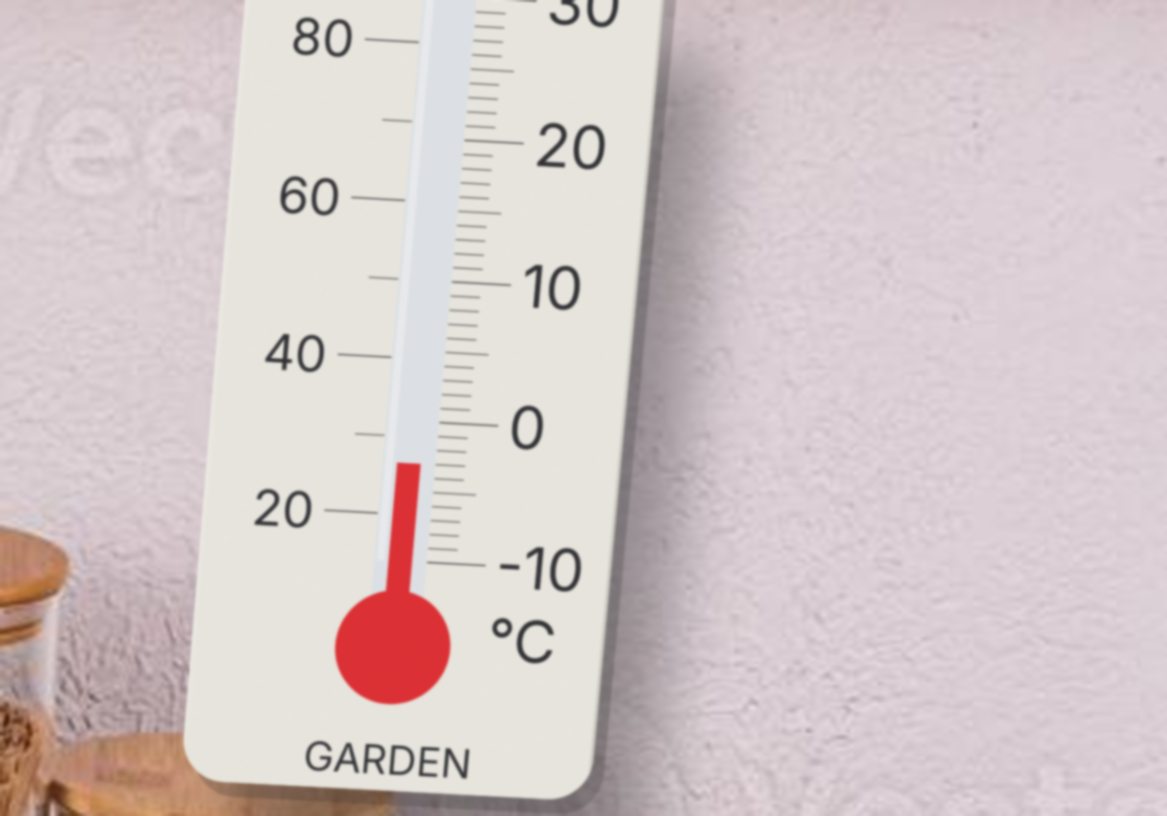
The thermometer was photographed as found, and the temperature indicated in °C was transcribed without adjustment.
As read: -3 °C
